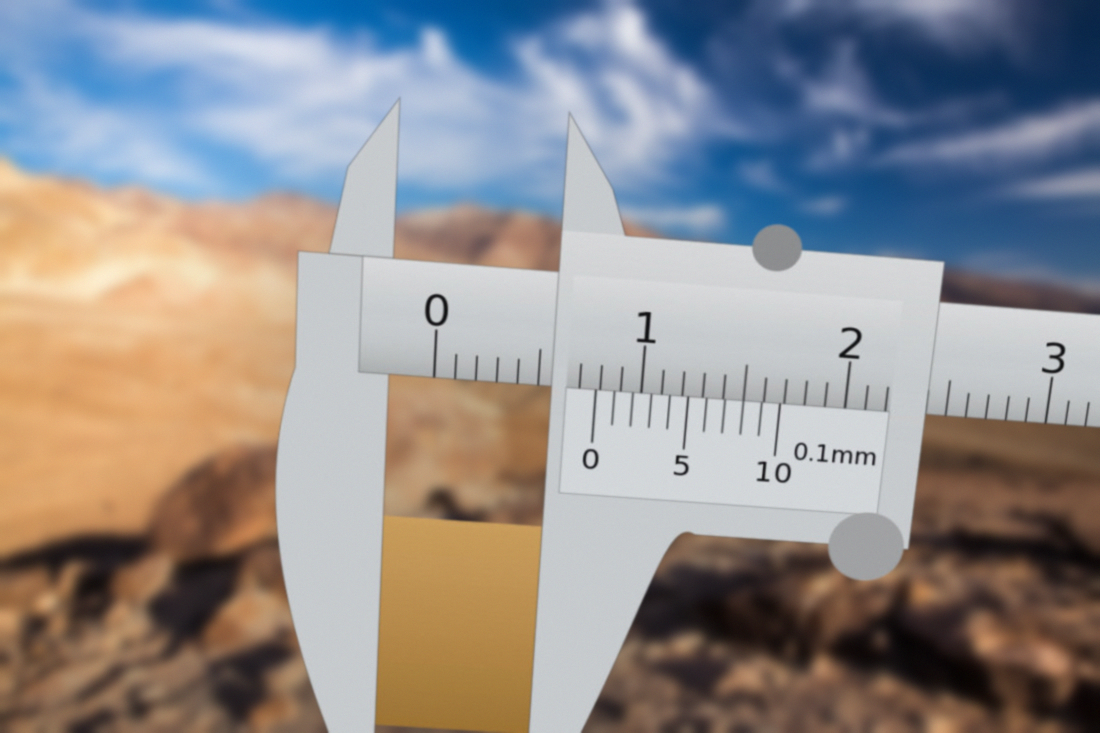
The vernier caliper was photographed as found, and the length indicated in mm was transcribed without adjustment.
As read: 7.8 mm
